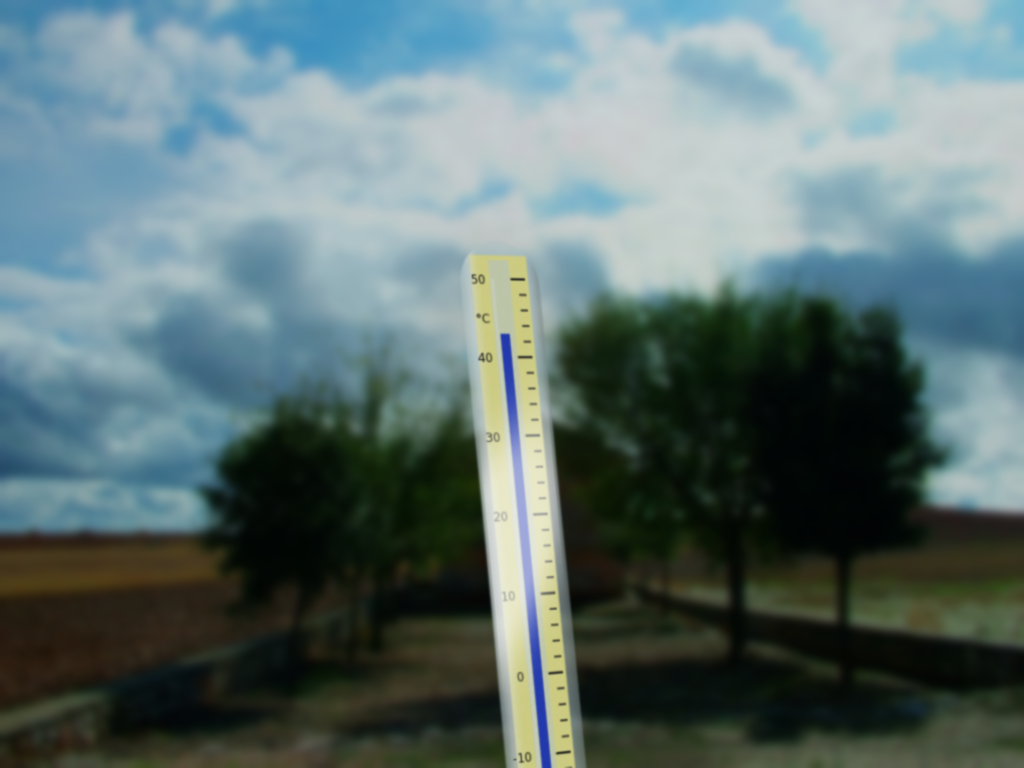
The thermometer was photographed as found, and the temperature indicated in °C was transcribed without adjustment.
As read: 43 °C
